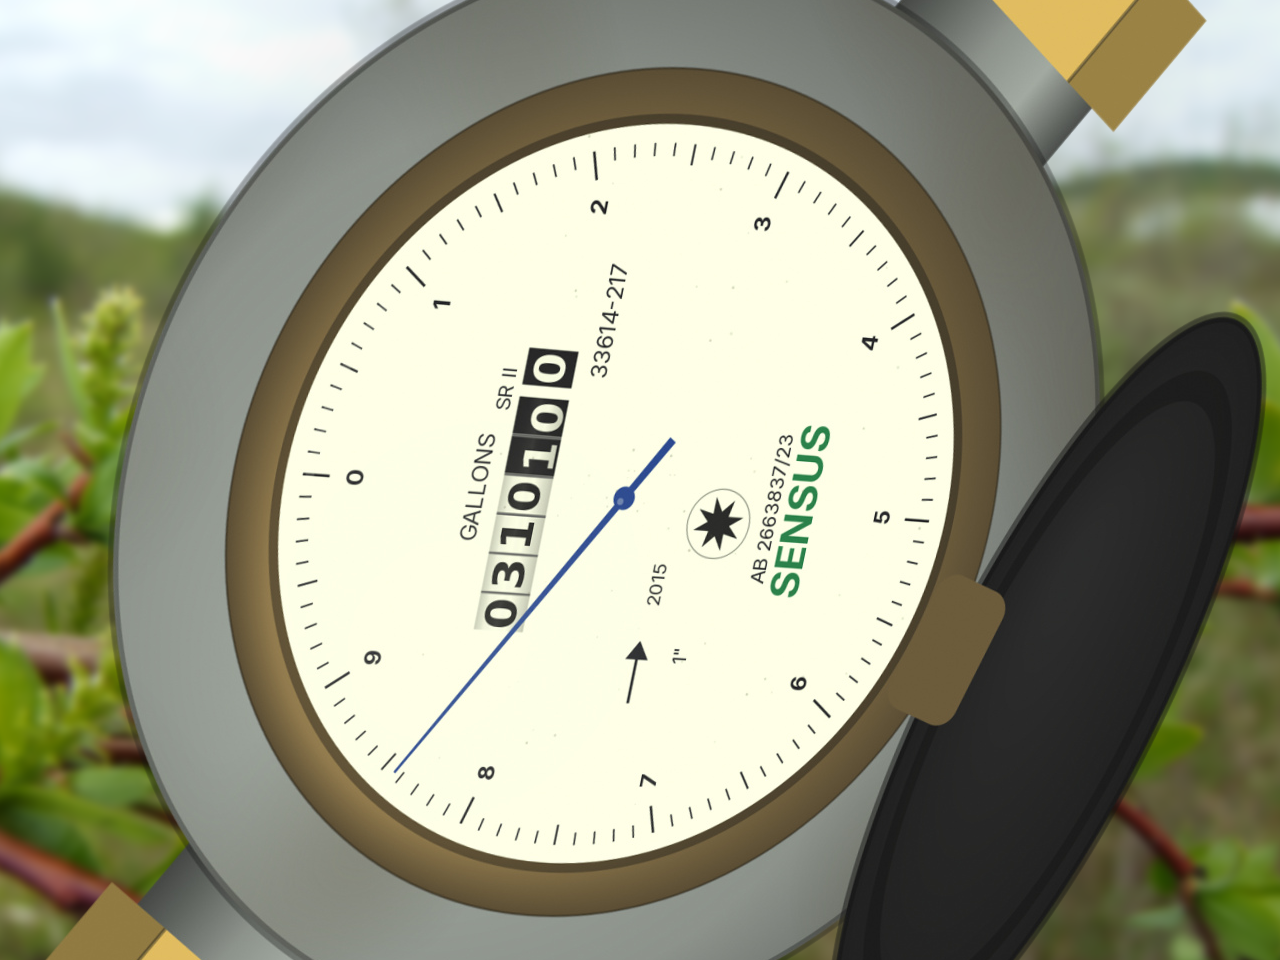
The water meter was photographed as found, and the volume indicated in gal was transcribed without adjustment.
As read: 310098.4 gal
